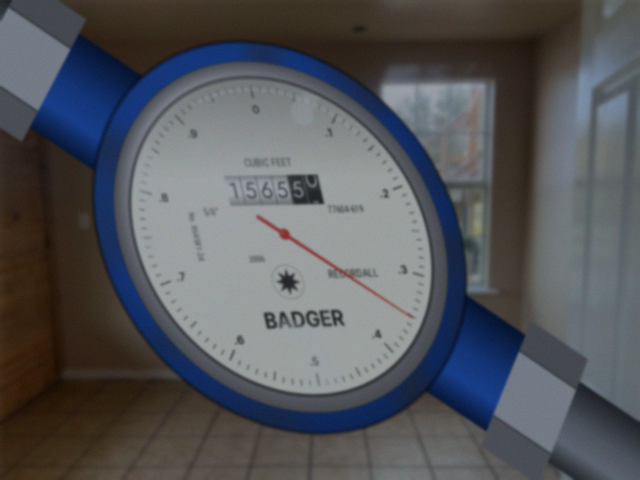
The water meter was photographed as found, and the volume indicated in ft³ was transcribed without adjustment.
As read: 156550.35 ft³
